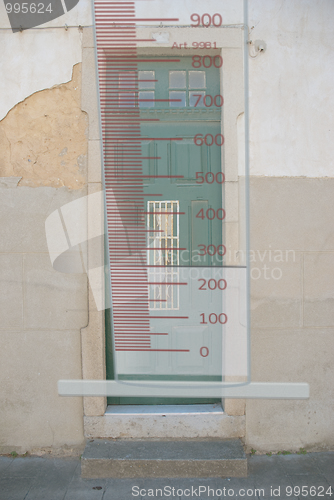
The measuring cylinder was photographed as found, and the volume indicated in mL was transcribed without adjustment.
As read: 250 mL
